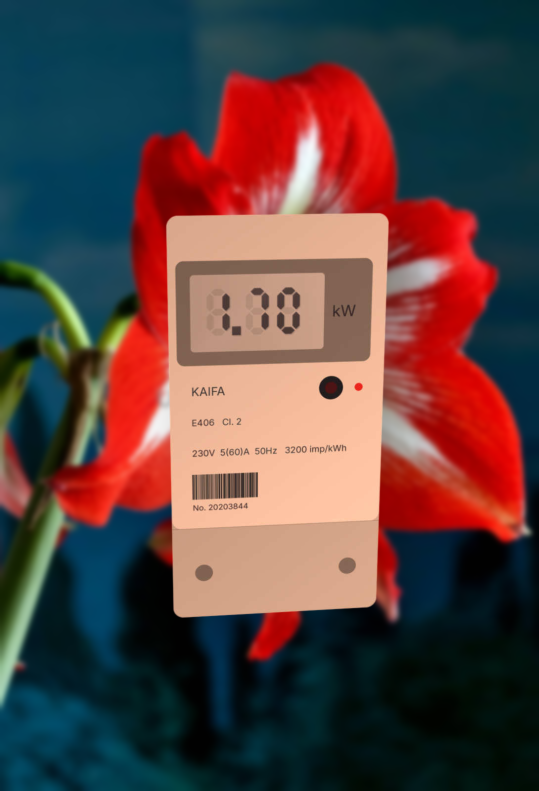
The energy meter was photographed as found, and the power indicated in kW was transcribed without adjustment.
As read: 1.70 kW
